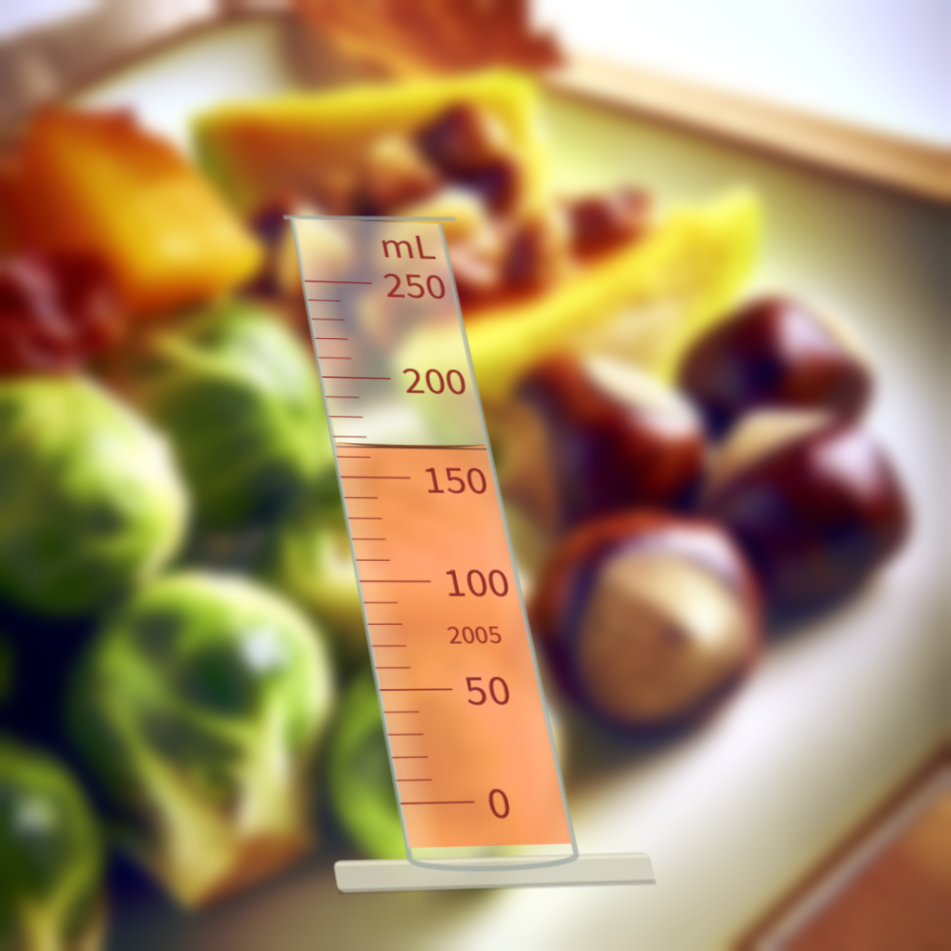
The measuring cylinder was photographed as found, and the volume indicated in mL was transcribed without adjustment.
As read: 165 mL
